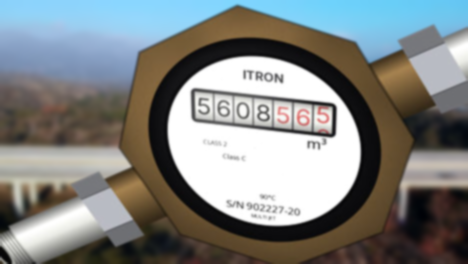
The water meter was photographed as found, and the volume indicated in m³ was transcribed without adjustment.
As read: 5608.565 m³
